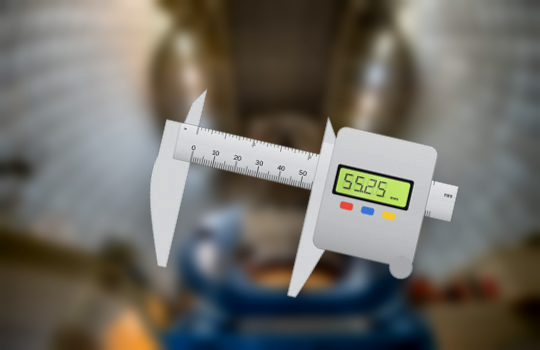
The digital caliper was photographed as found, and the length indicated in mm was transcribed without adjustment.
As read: 55.25 mm
